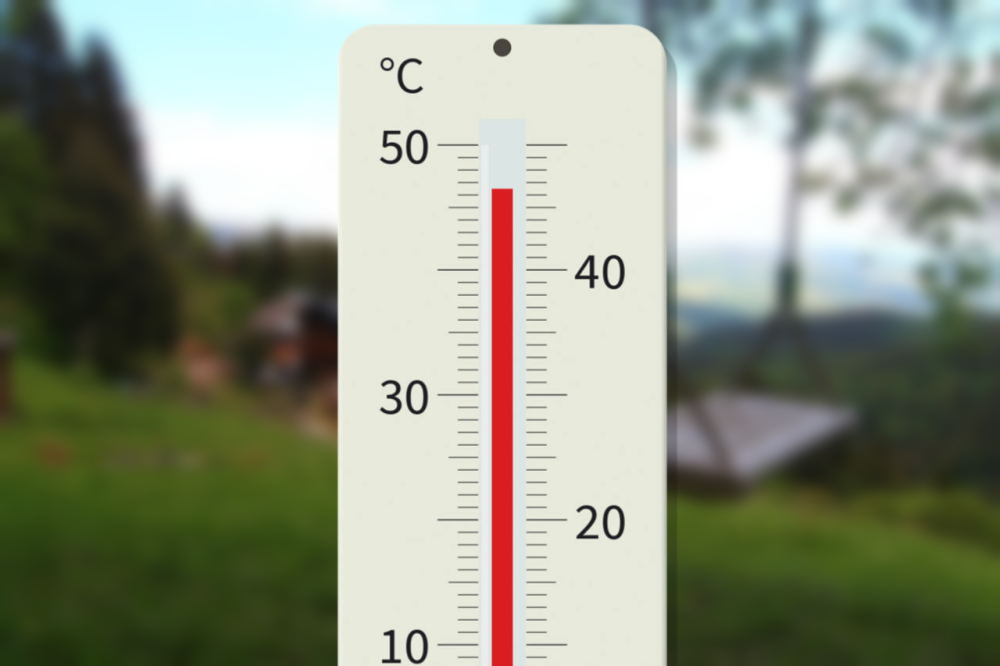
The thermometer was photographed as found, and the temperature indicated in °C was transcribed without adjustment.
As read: 46.5 °C
